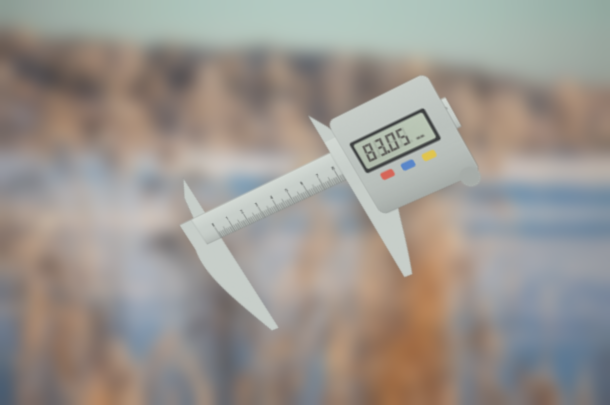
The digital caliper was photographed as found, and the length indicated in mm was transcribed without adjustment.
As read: 83.05 mm
